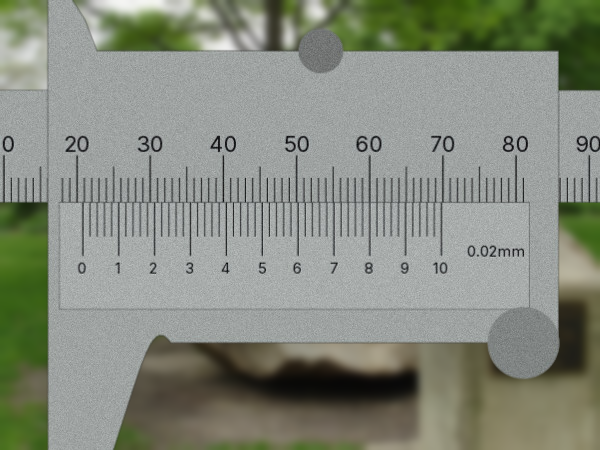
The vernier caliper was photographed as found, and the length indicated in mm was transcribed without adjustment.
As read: 20.8 mm
